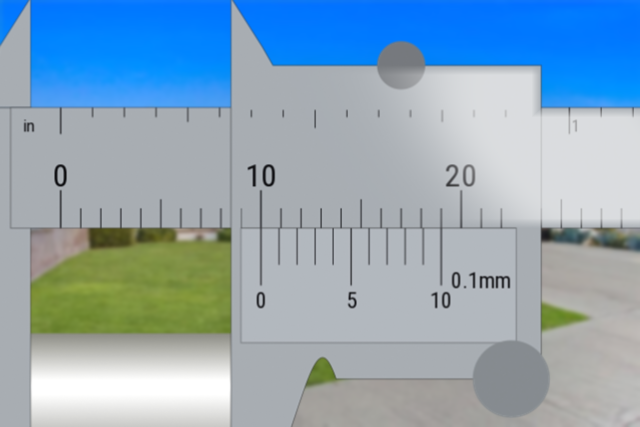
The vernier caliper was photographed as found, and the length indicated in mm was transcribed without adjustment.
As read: 10.0 mm
